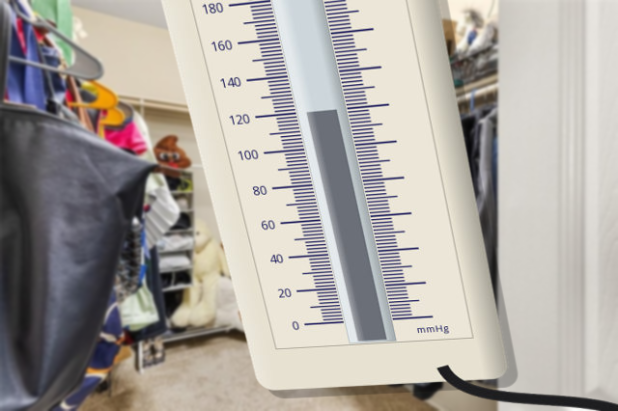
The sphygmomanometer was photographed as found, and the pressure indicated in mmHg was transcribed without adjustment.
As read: 120 mmHg
